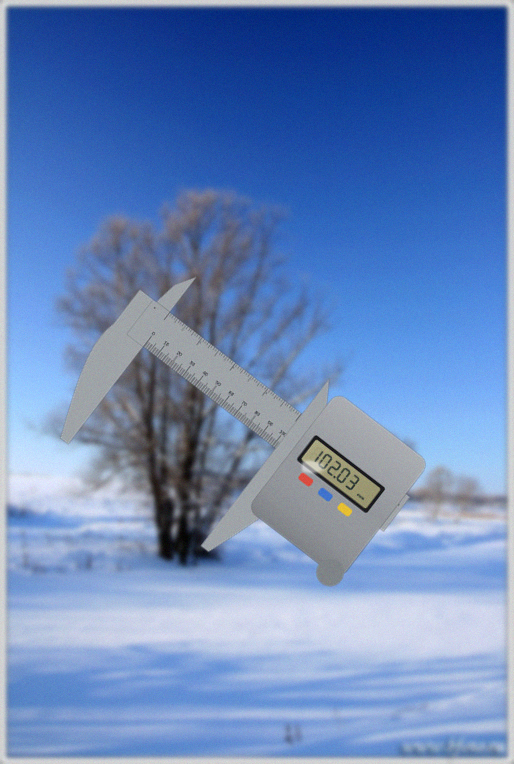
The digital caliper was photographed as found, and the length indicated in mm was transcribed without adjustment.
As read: 102.03 mm
